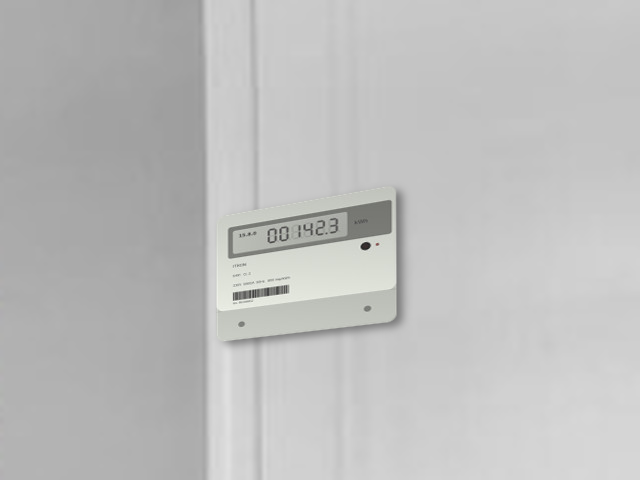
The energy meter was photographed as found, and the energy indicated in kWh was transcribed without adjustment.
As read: 142.3 kWh
